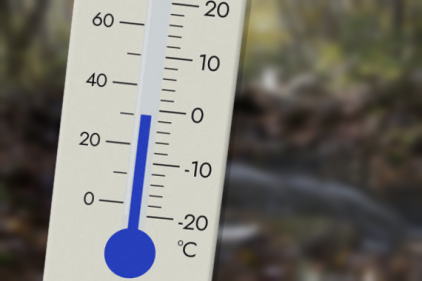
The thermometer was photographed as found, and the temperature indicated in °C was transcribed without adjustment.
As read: -1 °C
